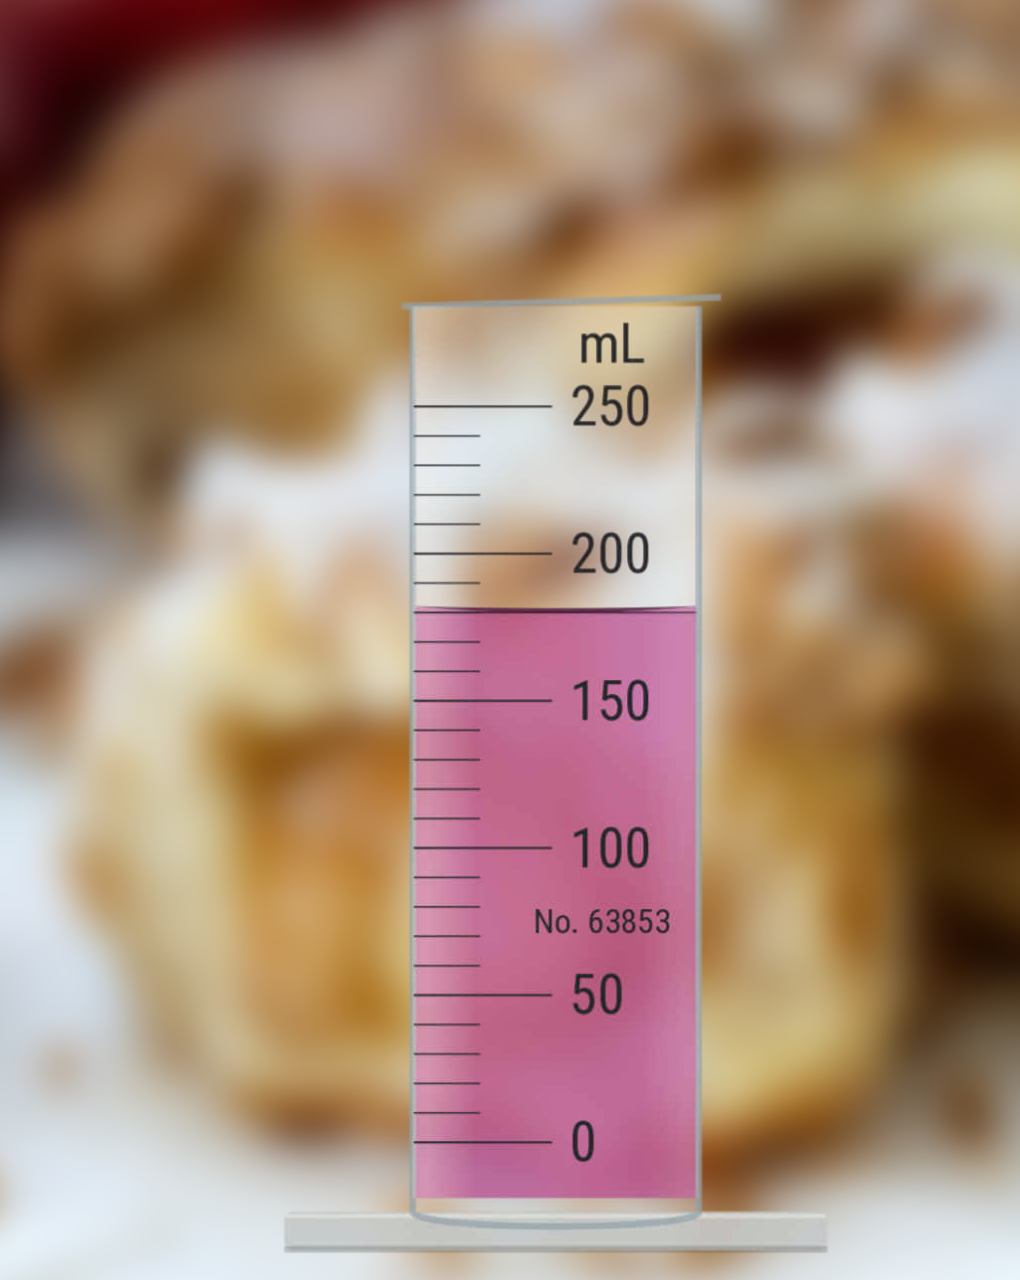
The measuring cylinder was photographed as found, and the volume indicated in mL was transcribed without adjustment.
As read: 180 mL
